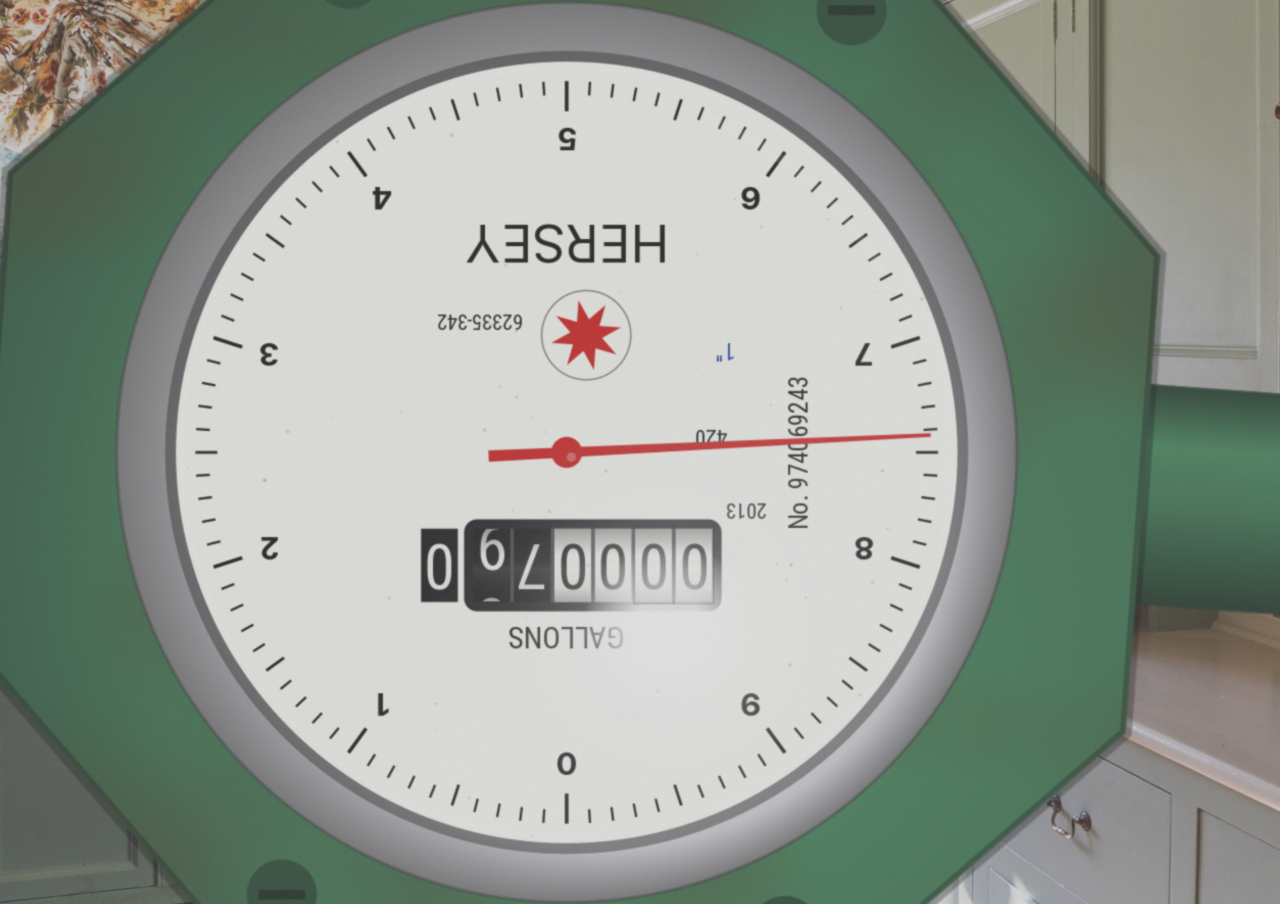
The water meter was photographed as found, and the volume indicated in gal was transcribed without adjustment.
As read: 787.4 gal
